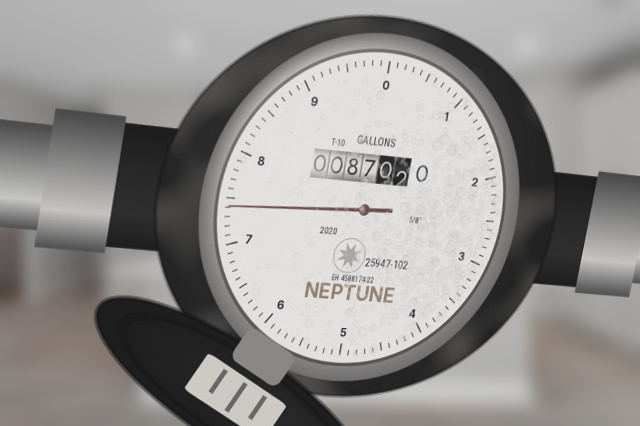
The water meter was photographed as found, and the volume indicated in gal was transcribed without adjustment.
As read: 87017.4 gal
